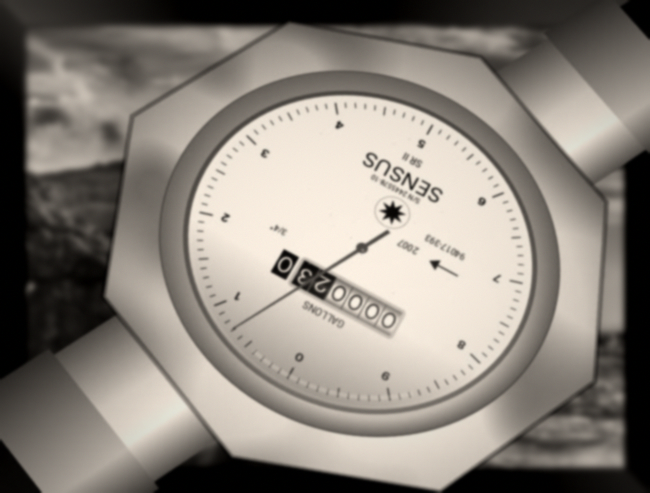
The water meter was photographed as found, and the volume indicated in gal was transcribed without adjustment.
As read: 230.7 gal
